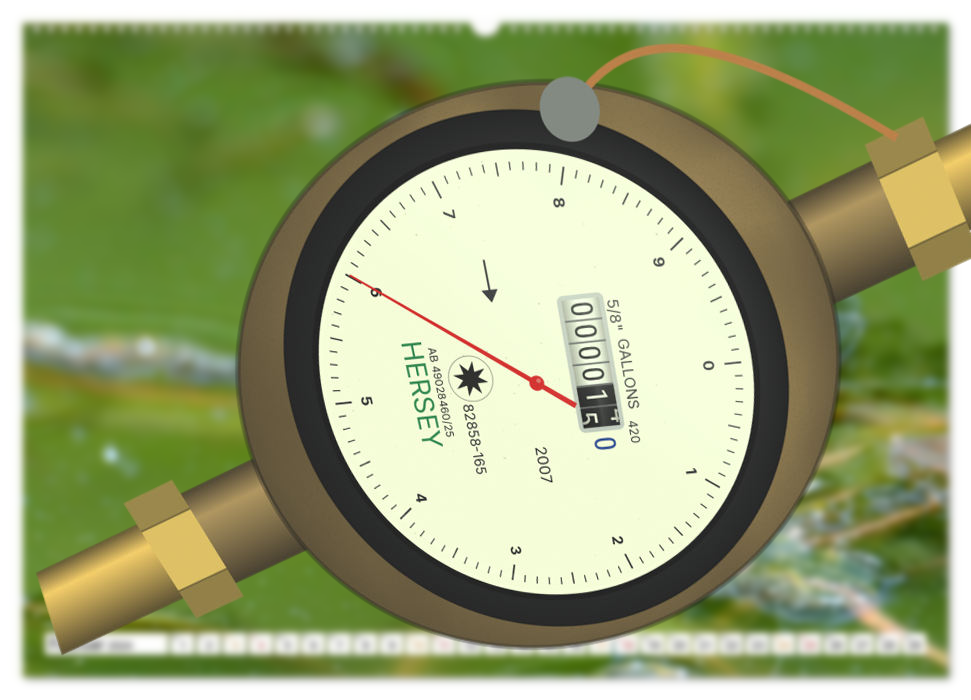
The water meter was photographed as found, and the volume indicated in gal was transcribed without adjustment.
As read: 146.0 gal
